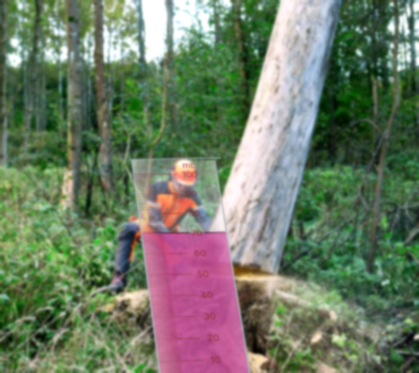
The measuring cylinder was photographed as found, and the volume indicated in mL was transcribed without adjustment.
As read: 70 mL
